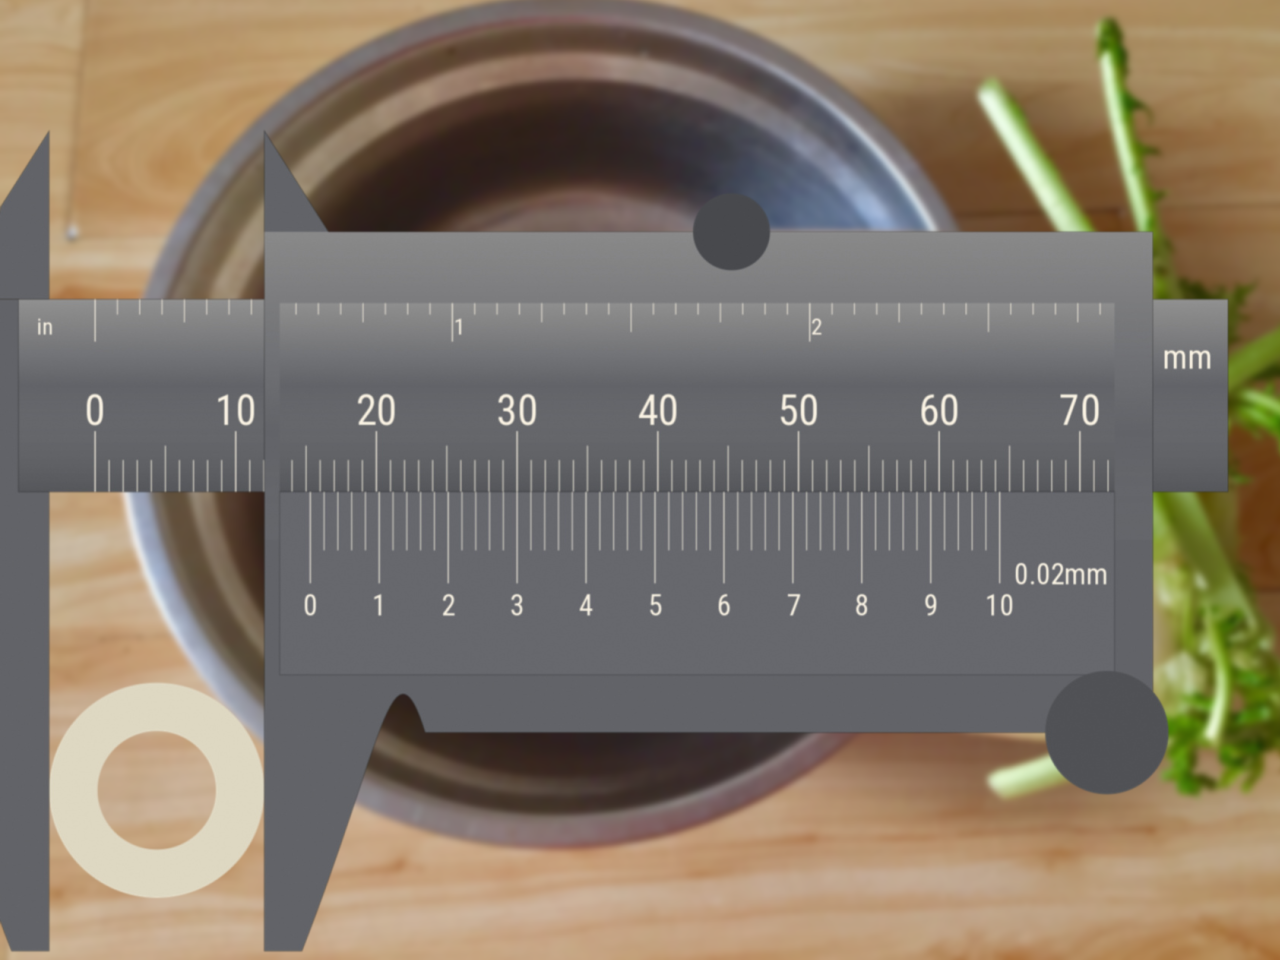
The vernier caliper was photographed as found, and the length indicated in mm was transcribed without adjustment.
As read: 15.3 mm
